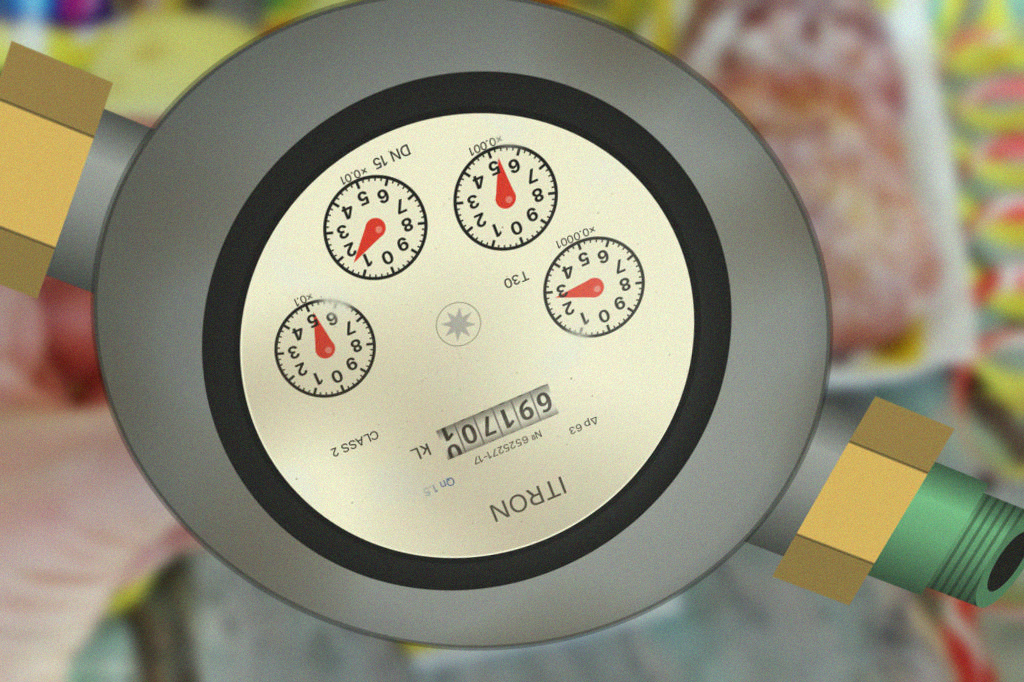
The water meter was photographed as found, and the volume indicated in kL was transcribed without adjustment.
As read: 691700.5152 kL
